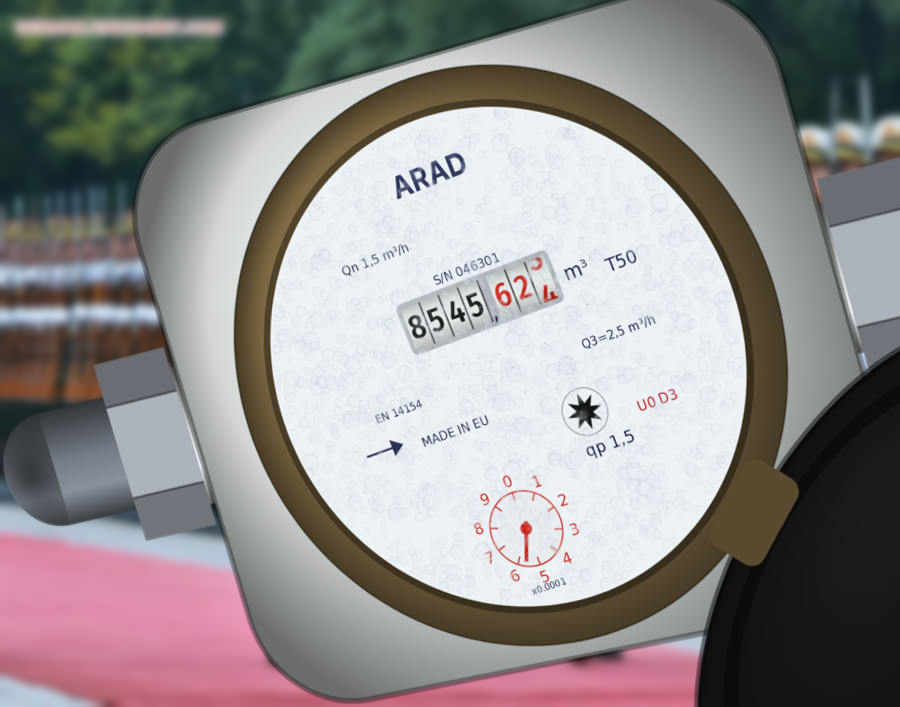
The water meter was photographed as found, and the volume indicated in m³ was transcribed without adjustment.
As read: 8545.6235 m³
